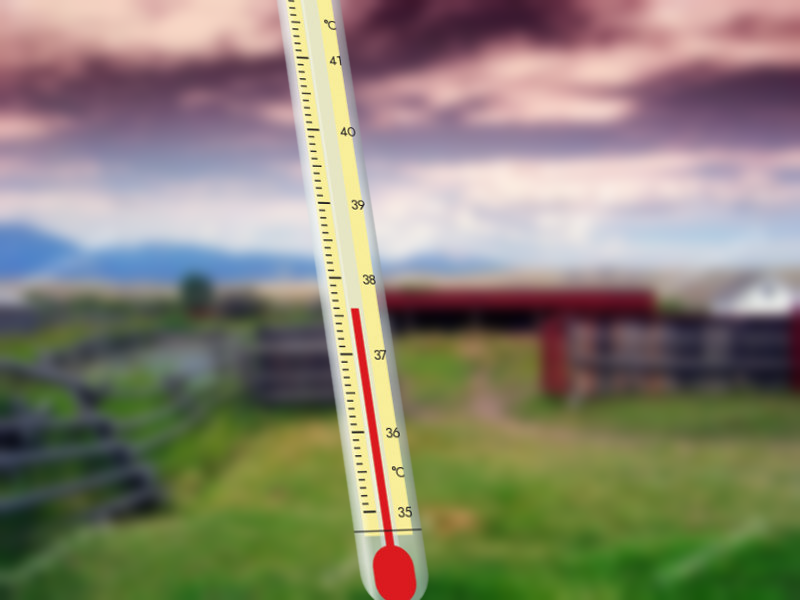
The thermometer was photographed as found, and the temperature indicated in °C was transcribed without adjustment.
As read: 37.6 °C
